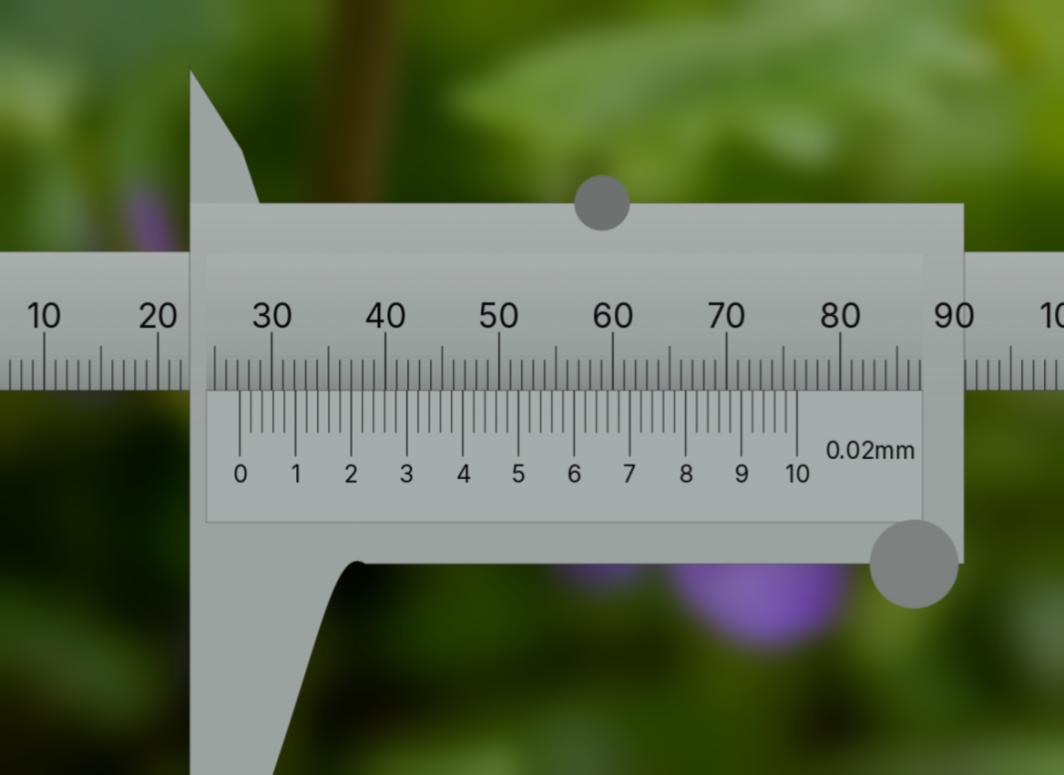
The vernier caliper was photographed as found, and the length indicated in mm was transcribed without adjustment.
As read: 27.2 mm
